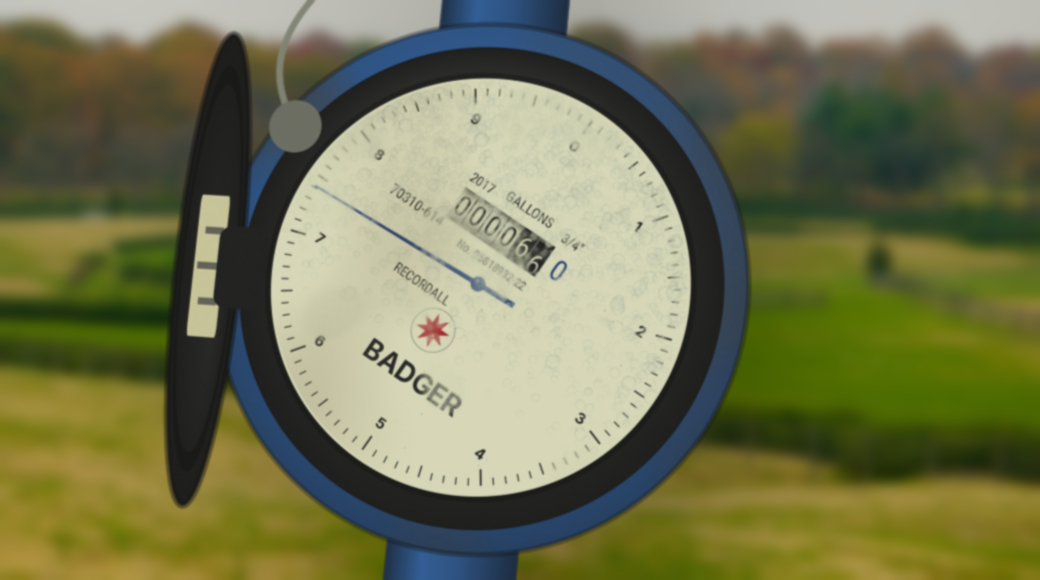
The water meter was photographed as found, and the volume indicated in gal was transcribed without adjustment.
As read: 657.4 gal
